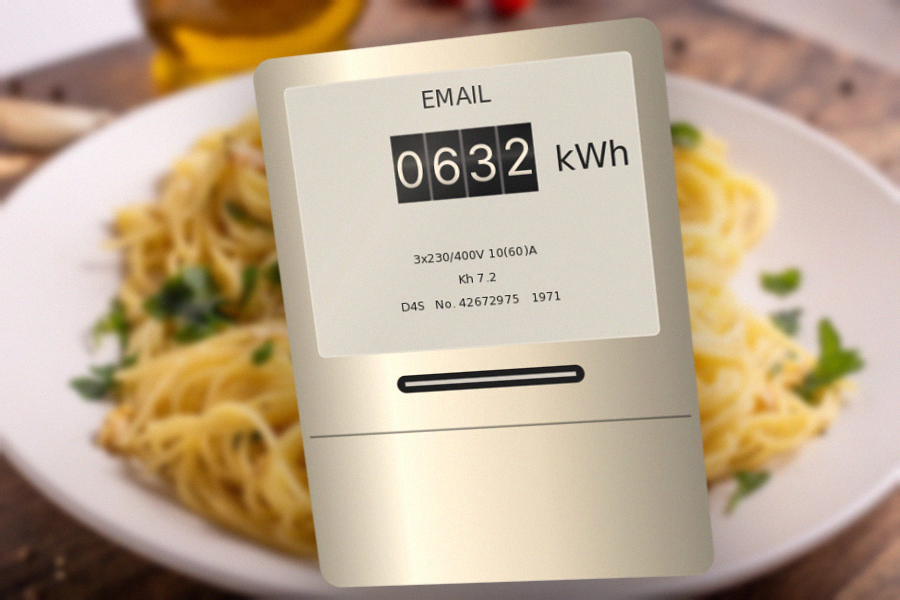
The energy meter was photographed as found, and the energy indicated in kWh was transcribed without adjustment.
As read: 632 kWh
